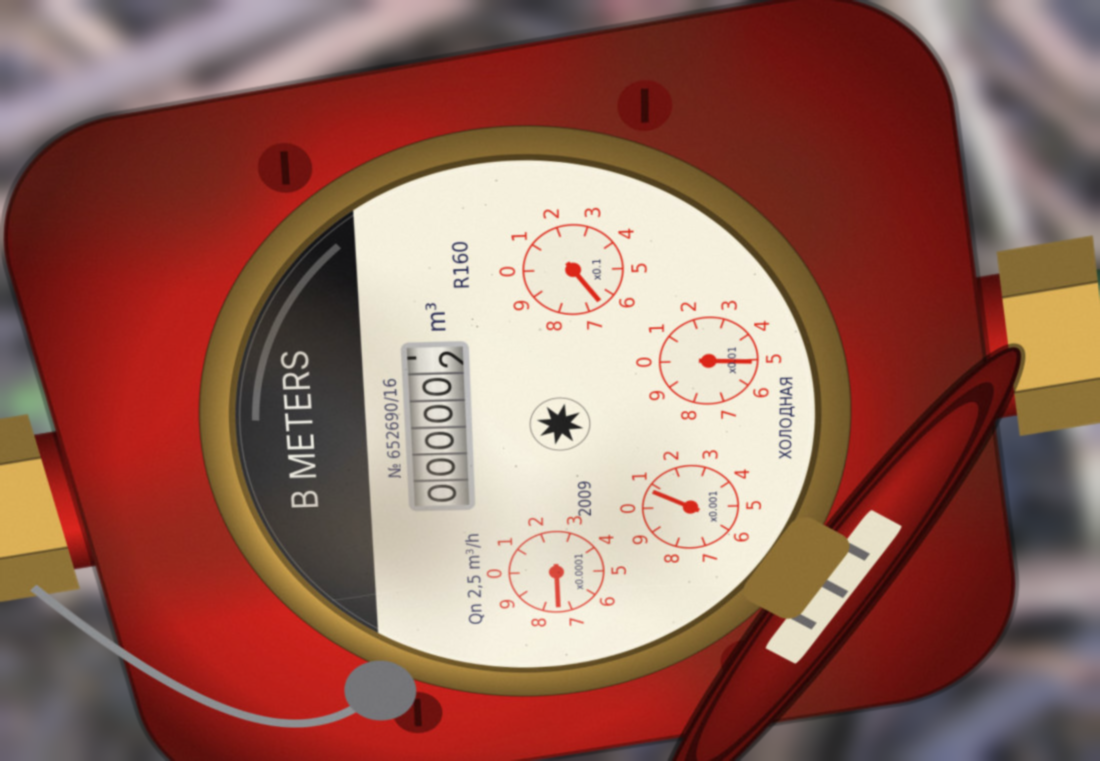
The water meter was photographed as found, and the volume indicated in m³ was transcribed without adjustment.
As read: 1.6507 m³
